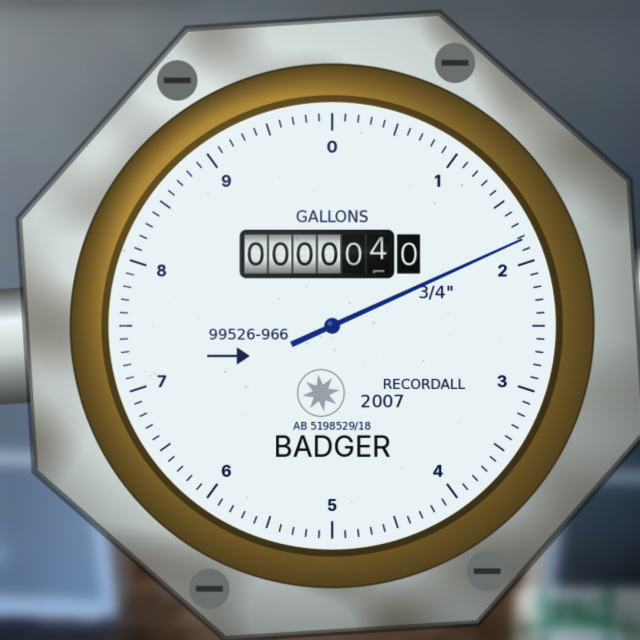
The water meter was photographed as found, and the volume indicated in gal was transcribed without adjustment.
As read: 41.8 gal
